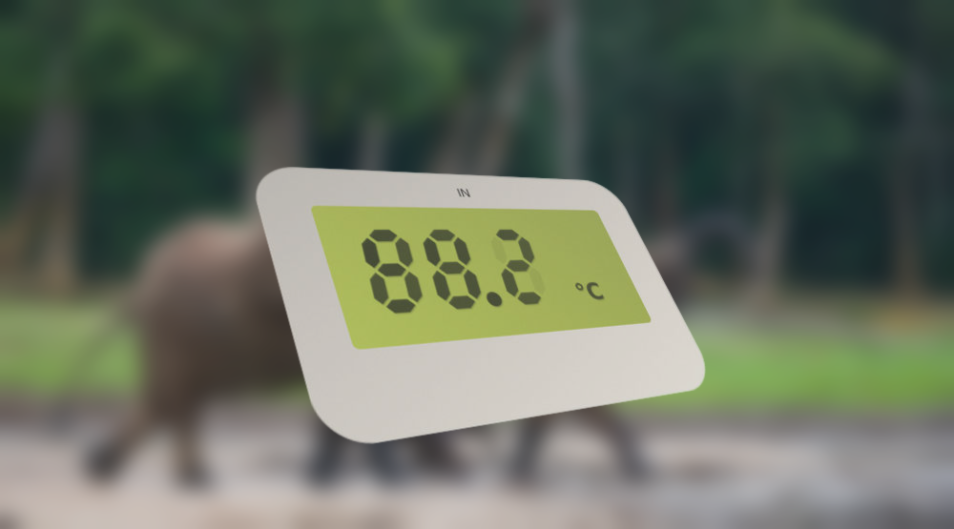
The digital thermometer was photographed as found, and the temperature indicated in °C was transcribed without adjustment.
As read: 88.2 °C
